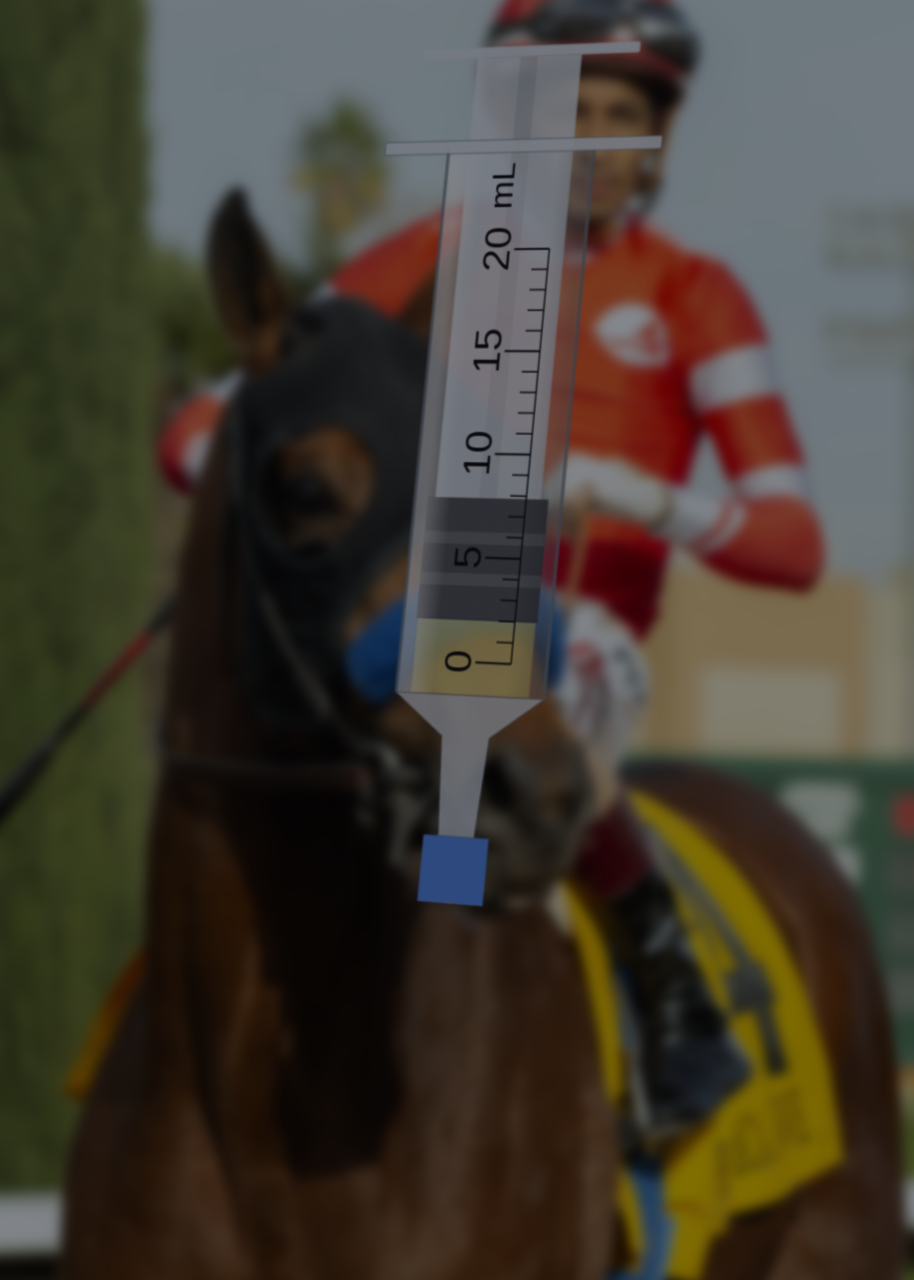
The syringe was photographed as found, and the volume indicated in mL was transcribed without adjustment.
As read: 2 mL
